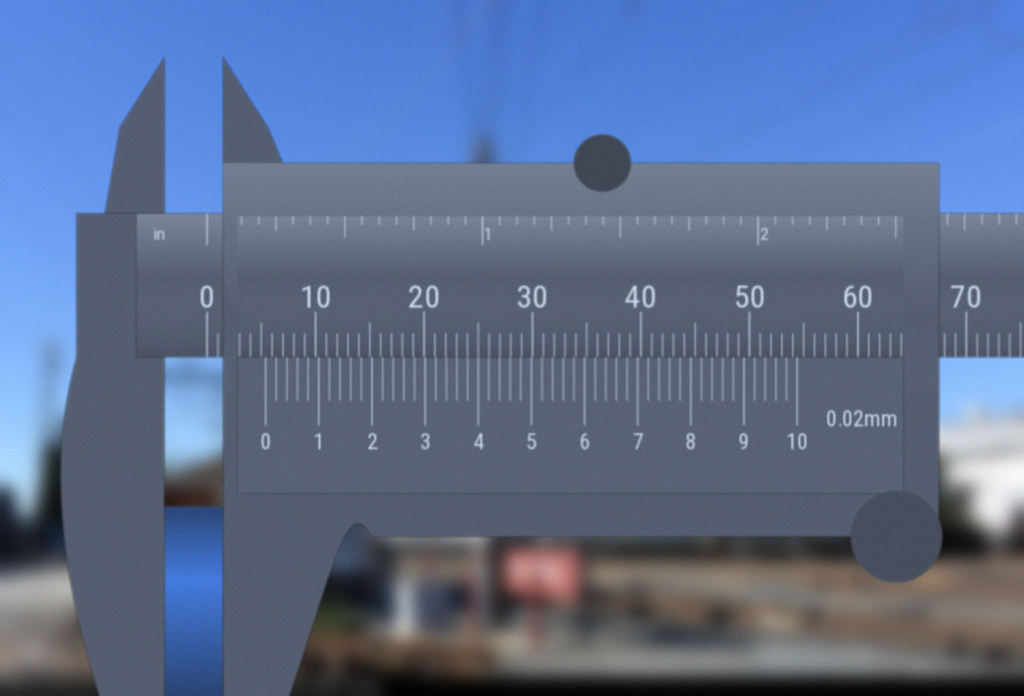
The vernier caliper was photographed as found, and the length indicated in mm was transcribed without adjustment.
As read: 5.4 mm
